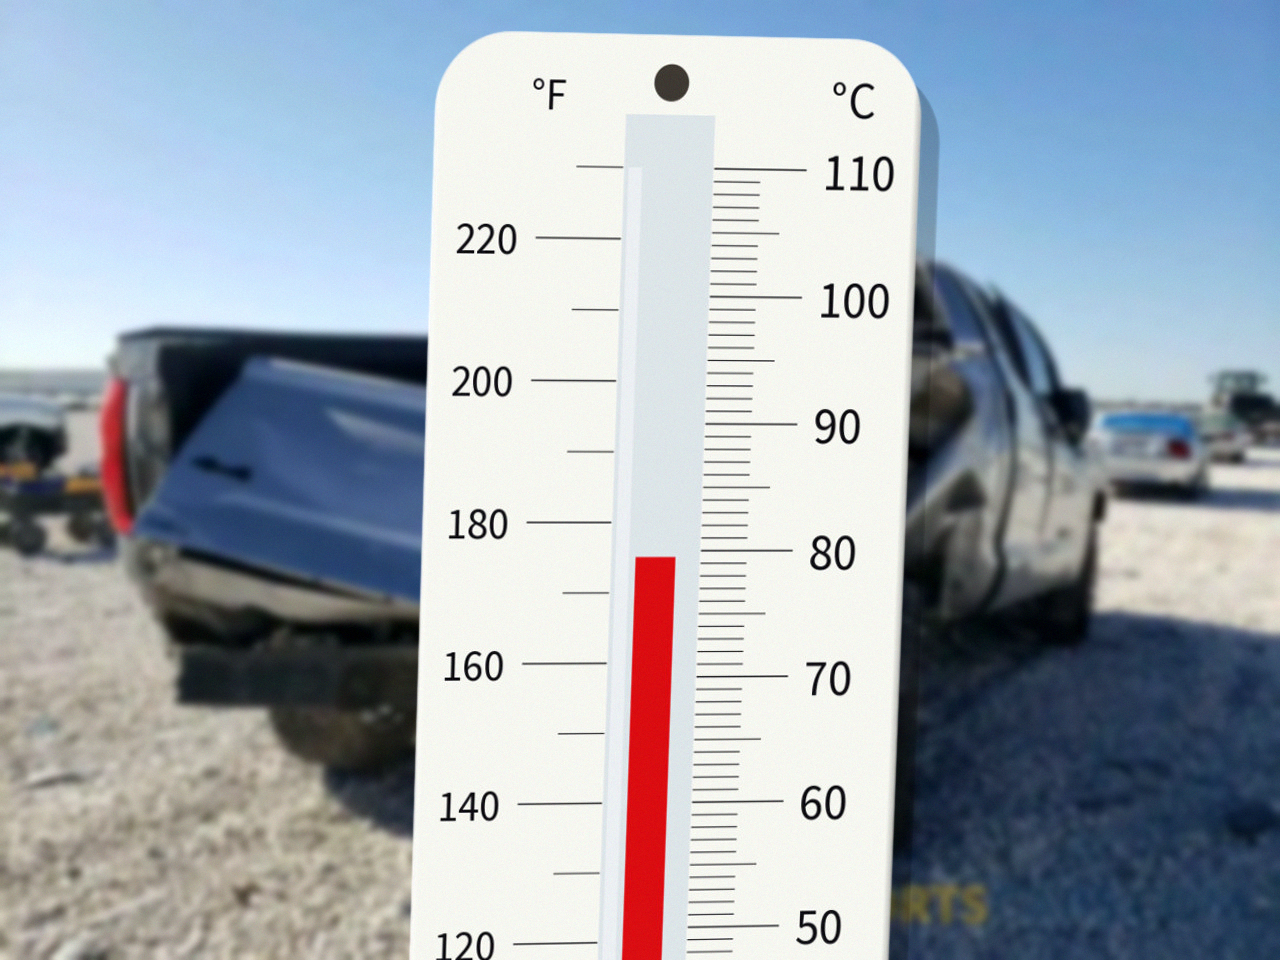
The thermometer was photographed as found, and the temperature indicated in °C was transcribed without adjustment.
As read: 79.5 °C
